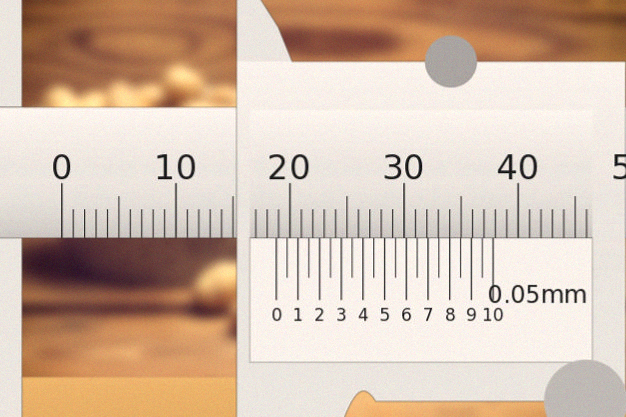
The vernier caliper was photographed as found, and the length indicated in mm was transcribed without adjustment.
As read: 18.8 mm
